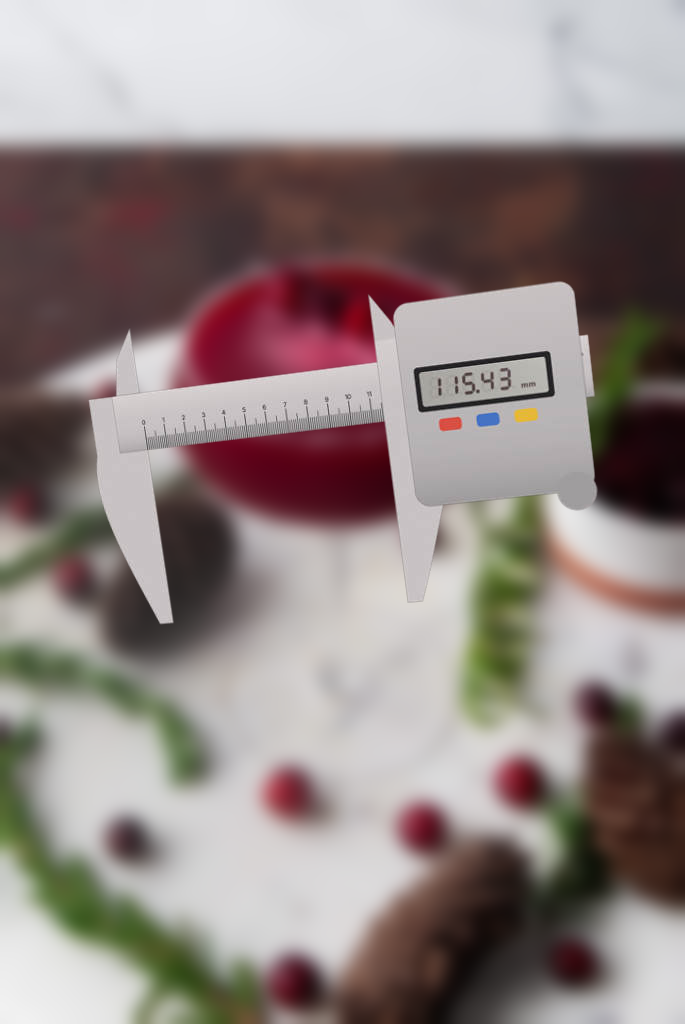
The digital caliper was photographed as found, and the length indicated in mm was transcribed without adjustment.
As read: 115.43 mm
